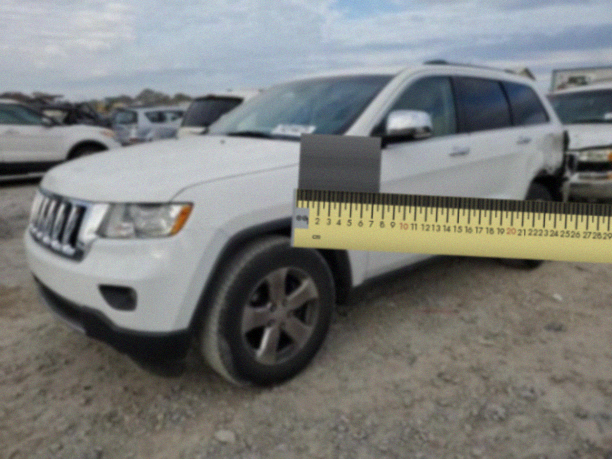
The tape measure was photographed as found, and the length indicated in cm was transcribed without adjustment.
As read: 7.5 cm
